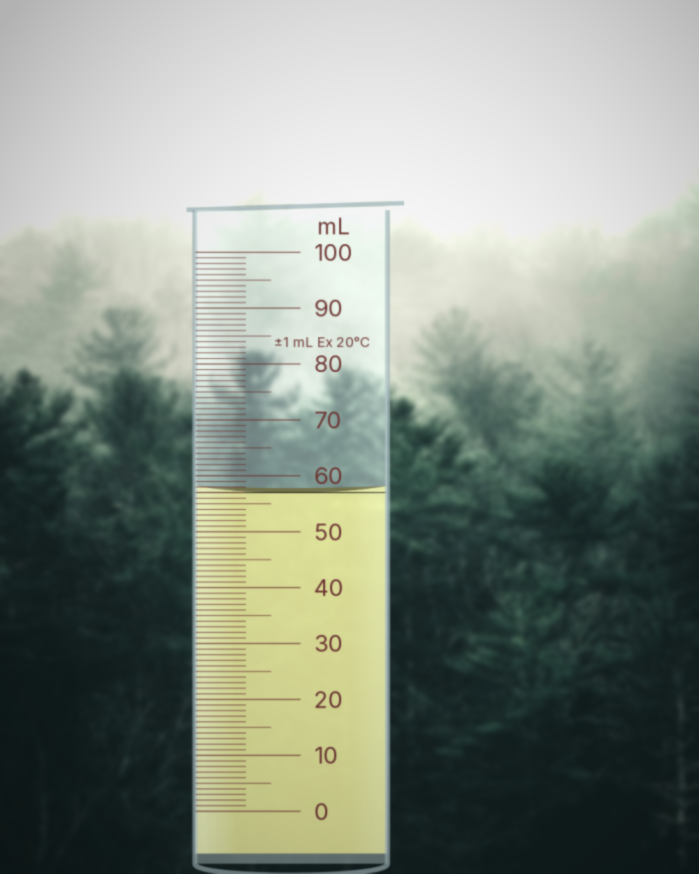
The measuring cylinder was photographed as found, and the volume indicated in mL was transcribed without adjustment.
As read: 57 mL
